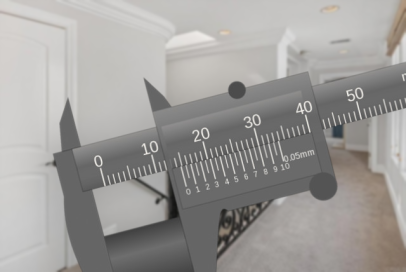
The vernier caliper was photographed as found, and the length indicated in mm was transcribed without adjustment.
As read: 14.8 mm
